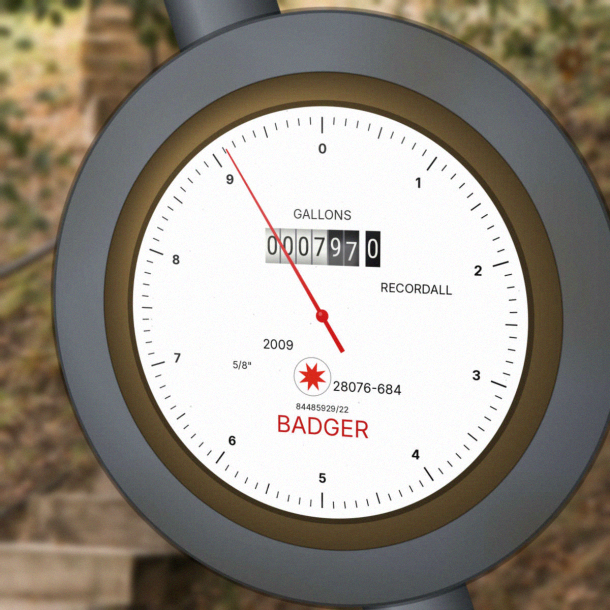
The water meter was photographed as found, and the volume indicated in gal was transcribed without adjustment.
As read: 7969.1 gal
